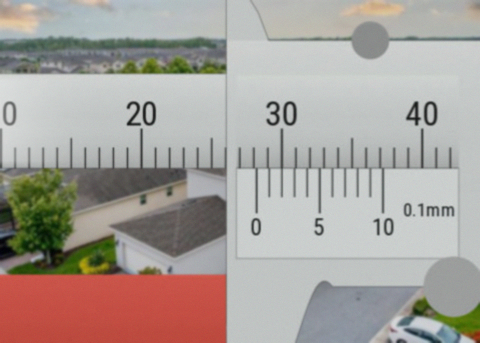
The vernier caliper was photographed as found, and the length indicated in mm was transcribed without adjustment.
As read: 28.2 mm
